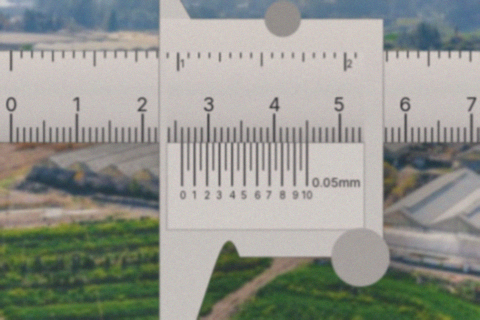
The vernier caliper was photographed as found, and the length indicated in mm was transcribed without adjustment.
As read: 26.0 mm
